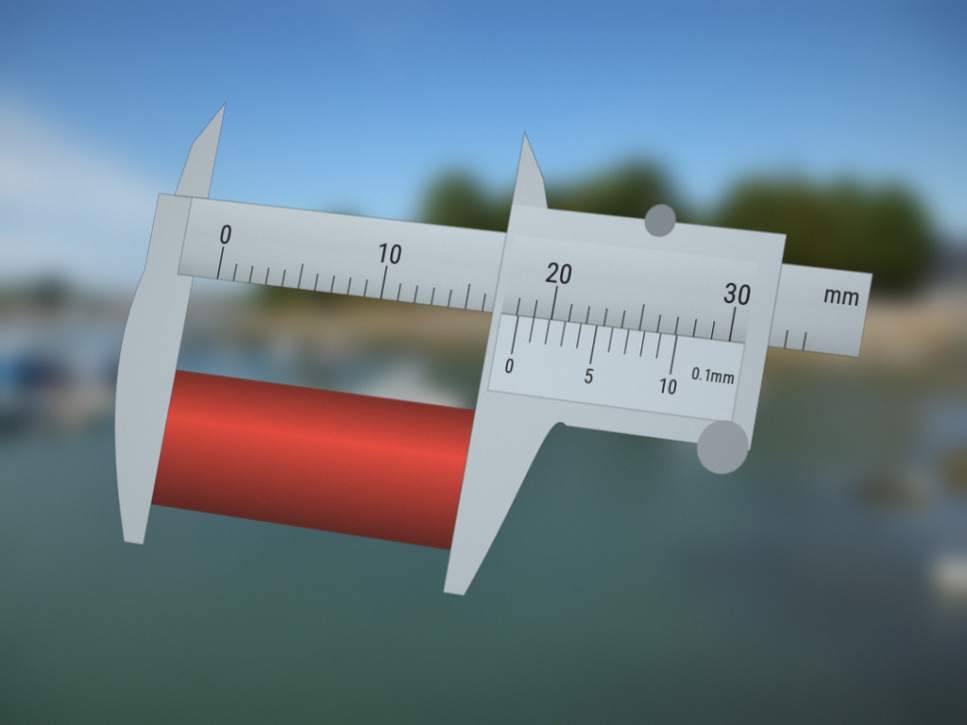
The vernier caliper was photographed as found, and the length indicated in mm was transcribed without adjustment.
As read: 18.1 mm
